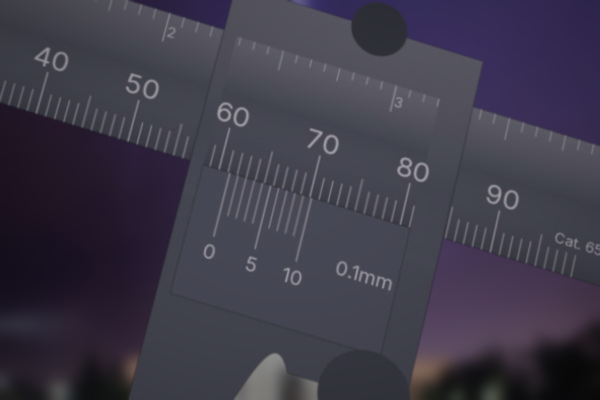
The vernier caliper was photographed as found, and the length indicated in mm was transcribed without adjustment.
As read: 61.2 mm
